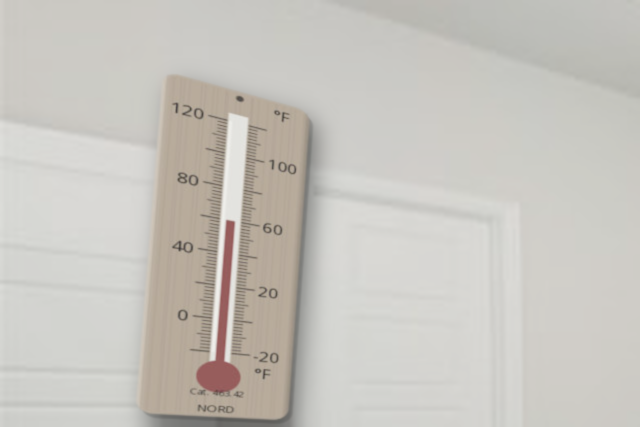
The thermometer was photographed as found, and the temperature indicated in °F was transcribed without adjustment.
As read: 60 °F
